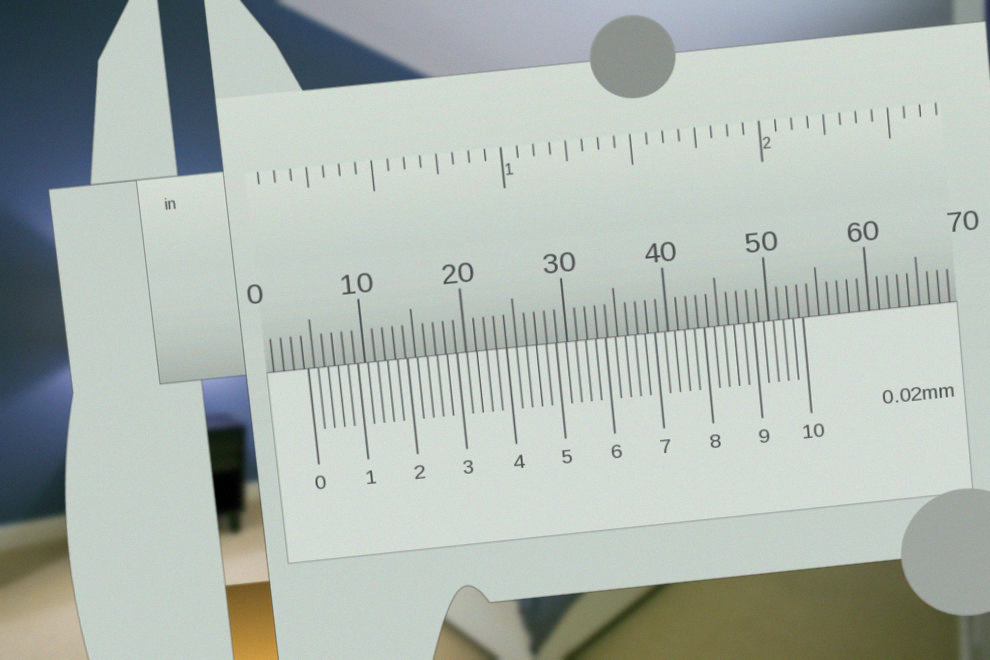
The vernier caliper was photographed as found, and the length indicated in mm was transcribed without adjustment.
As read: 4.4 mm
